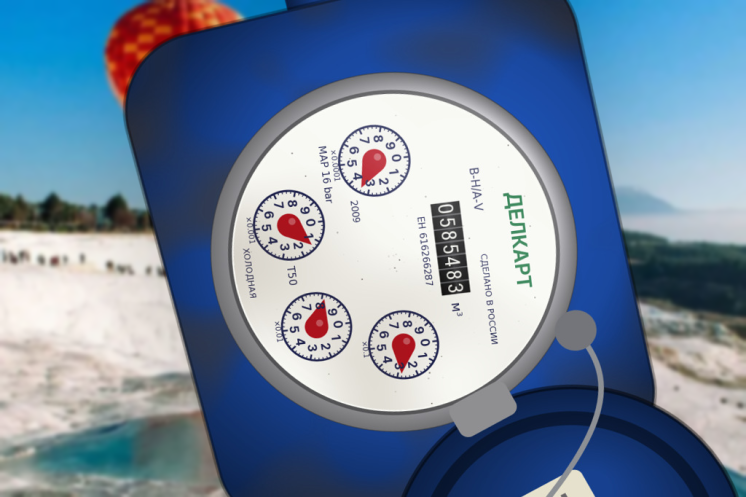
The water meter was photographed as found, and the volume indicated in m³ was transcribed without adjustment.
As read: 585483.2813 m³
